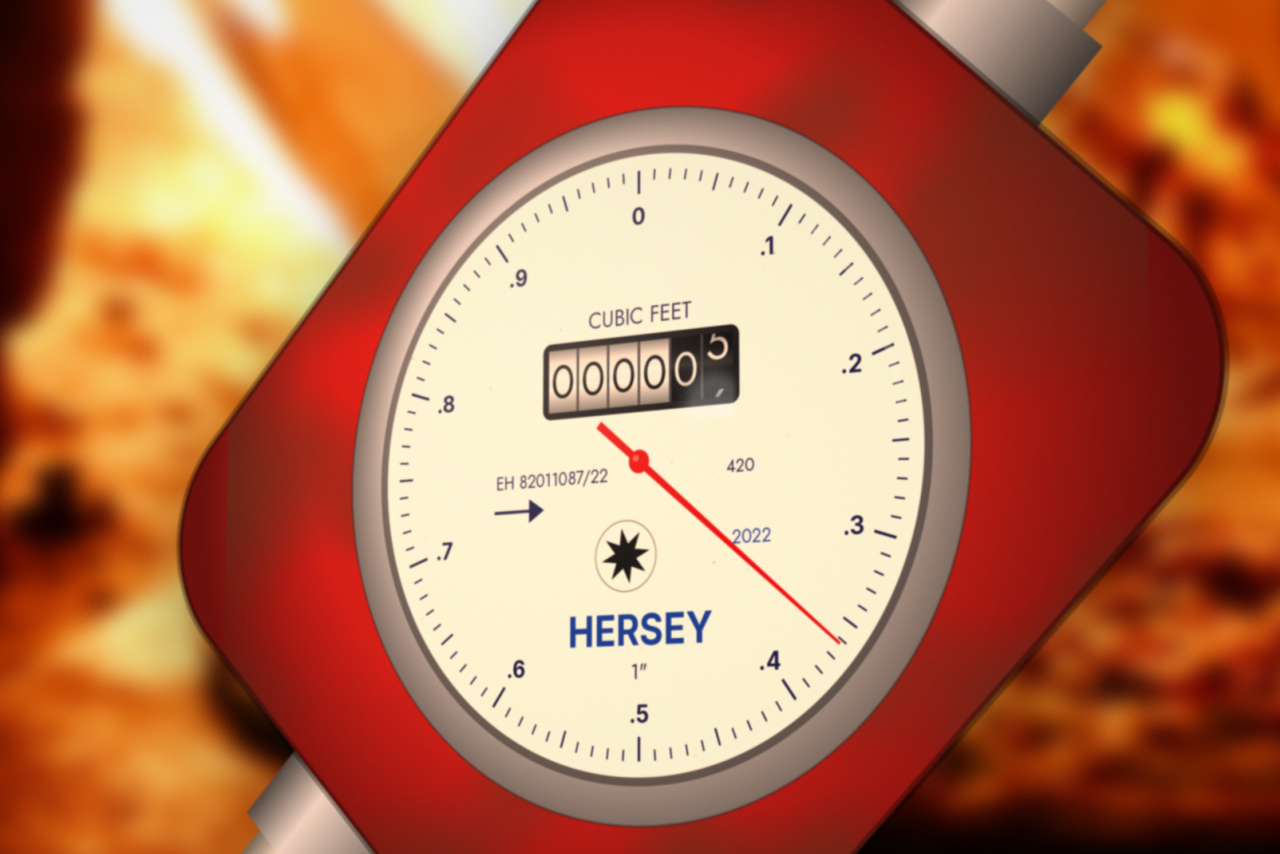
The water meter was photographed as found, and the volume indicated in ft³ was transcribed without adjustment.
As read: 5.36 ft³
